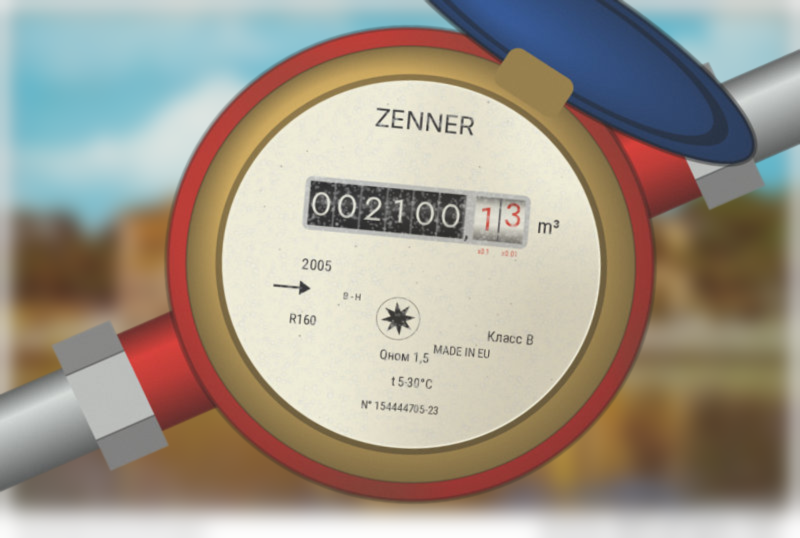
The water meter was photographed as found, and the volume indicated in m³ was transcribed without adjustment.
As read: 2100.13 m³
